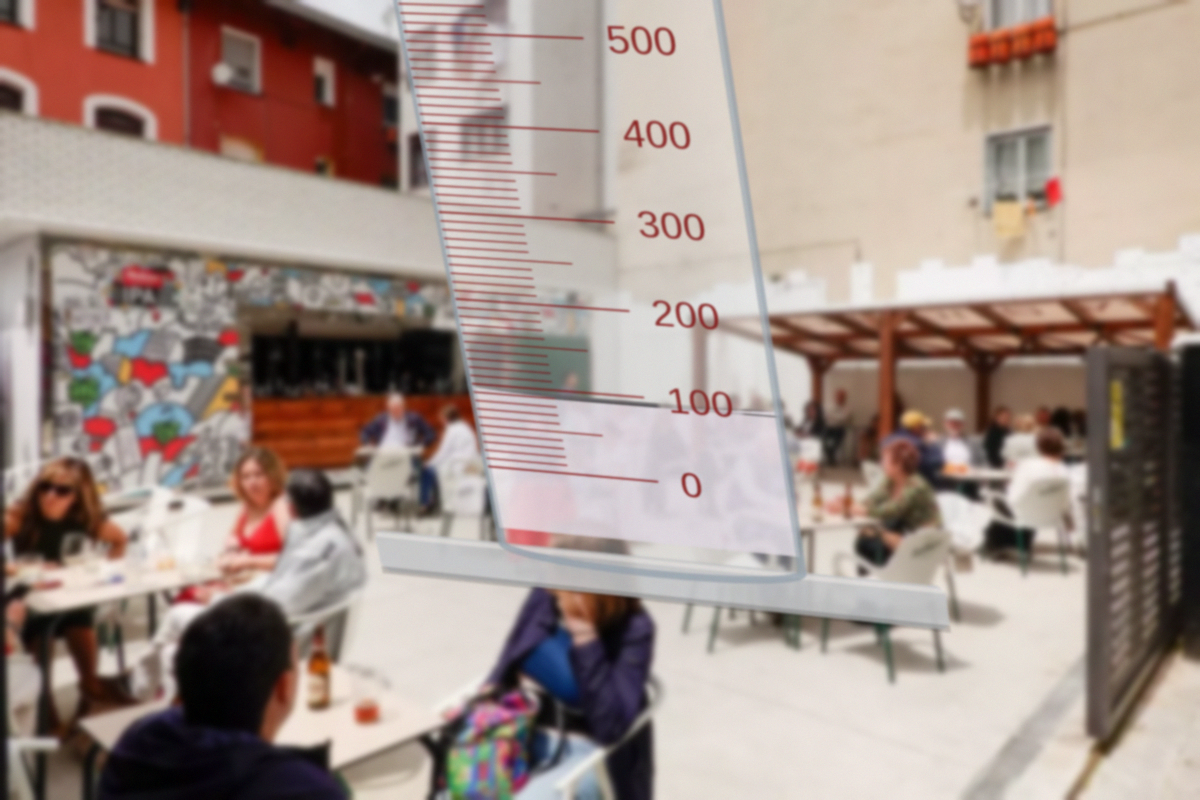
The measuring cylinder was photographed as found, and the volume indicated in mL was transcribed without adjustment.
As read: 90 mL
